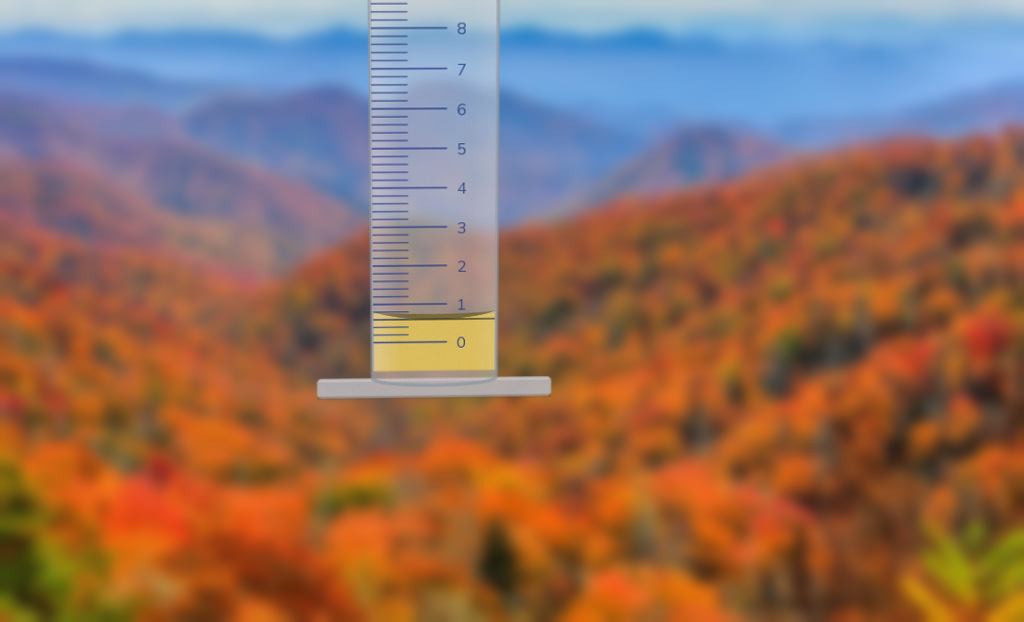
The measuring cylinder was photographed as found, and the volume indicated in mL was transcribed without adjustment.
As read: 0.6 mL
